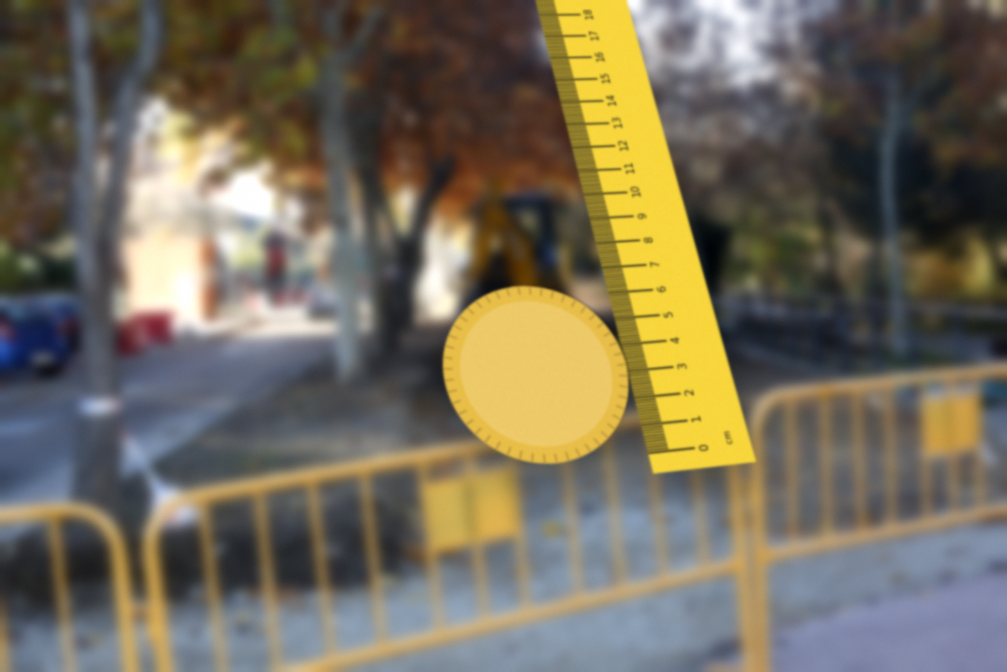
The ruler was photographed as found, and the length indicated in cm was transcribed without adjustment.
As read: 6.5 cm
